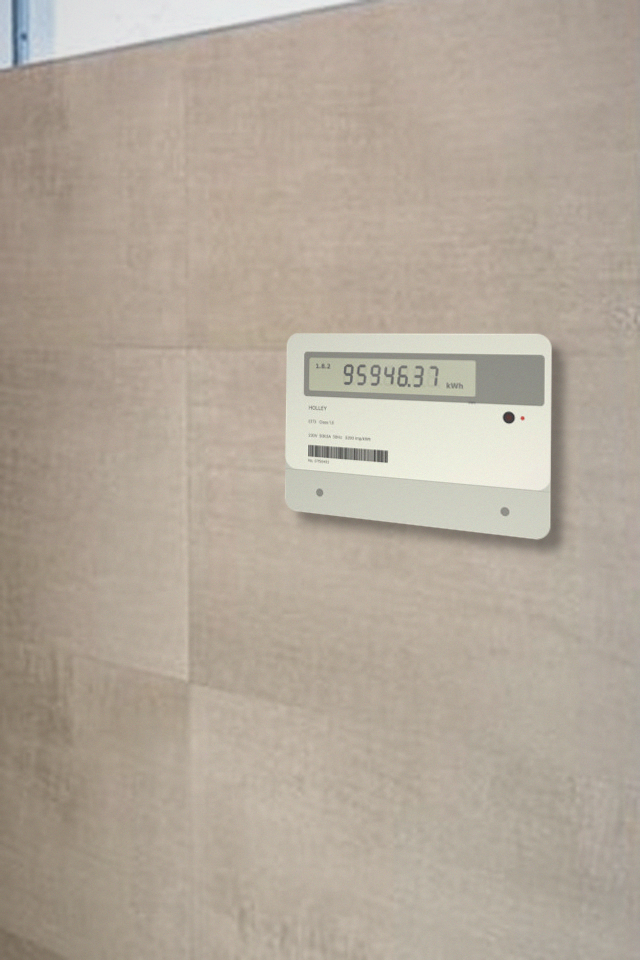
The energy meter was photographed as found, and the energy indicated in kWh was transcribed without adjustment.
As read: 95946.37 kWh
